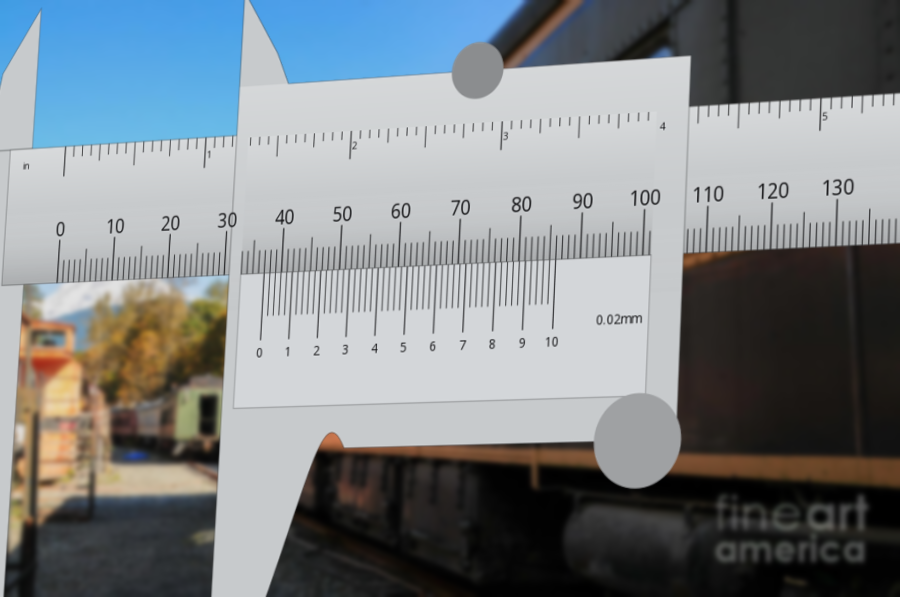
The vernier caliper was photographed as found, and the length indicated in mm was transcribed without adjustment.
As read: 37.0 mm
